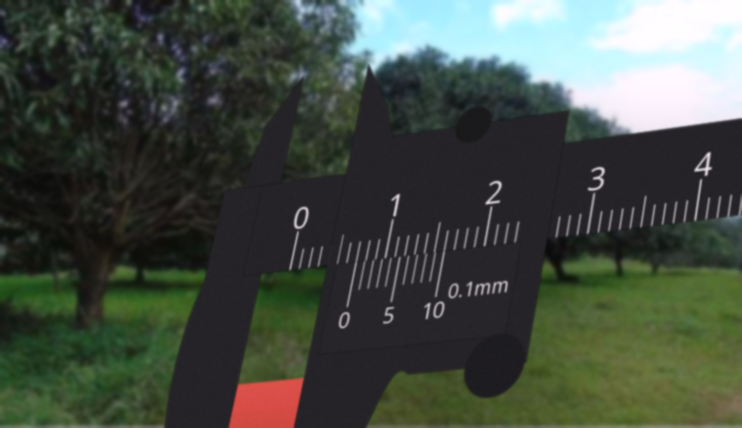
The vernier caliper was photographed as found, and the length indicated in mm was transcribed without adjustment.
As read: 7.0 mm
